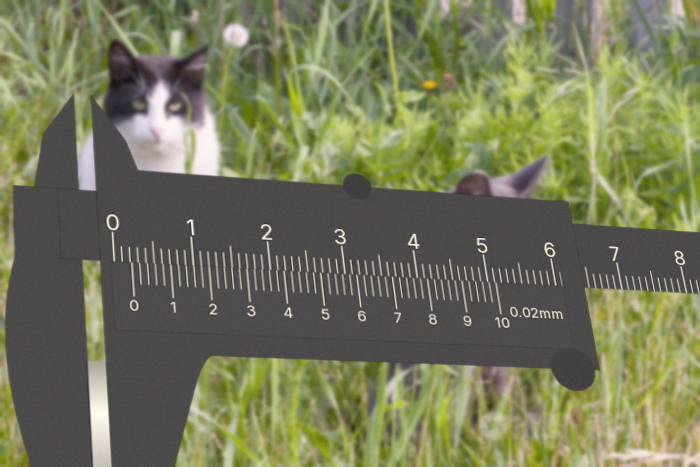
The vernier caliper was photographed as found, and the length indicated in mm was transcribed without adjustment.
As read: 2.2 mm
